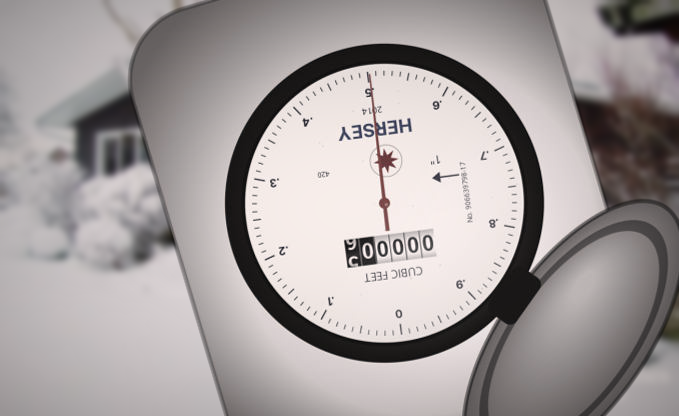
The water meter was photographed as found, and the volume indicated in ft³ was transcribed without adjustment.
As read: 5.50 ft³
